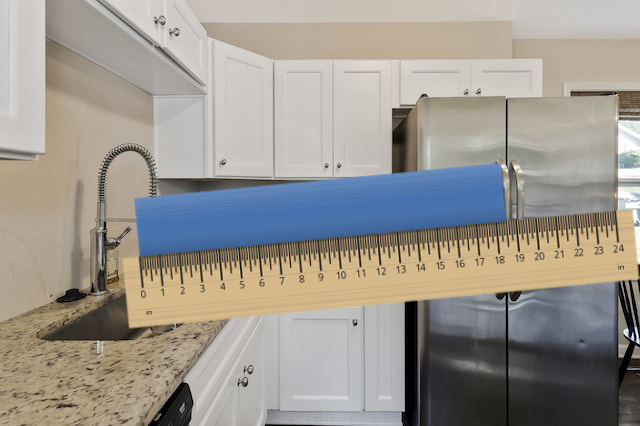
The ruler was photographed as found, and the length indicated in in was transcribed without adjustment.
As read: 18.5 in
